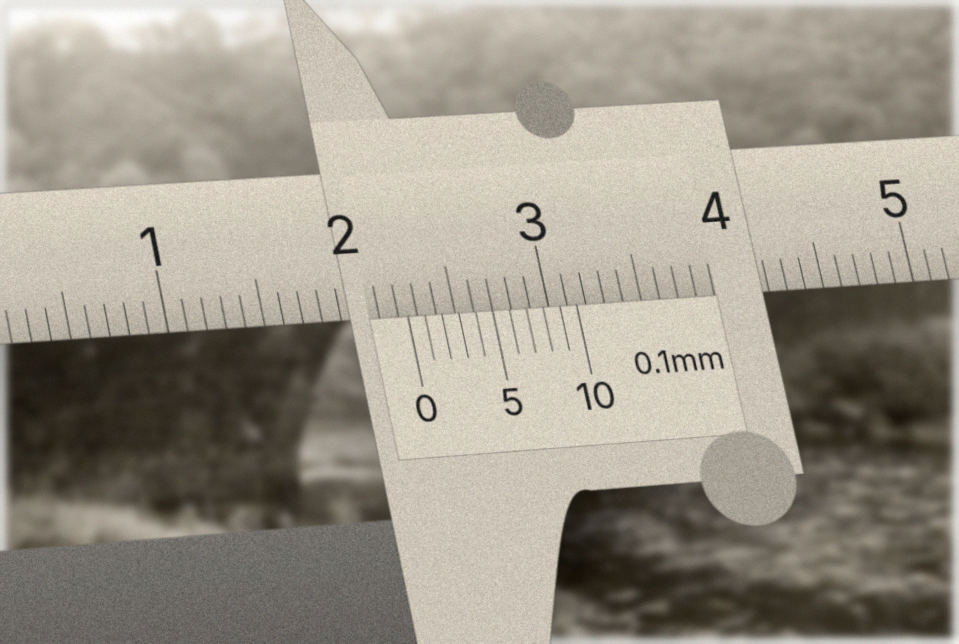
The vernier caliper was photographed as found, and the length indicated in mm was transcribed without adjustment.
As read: 22.5 mm
